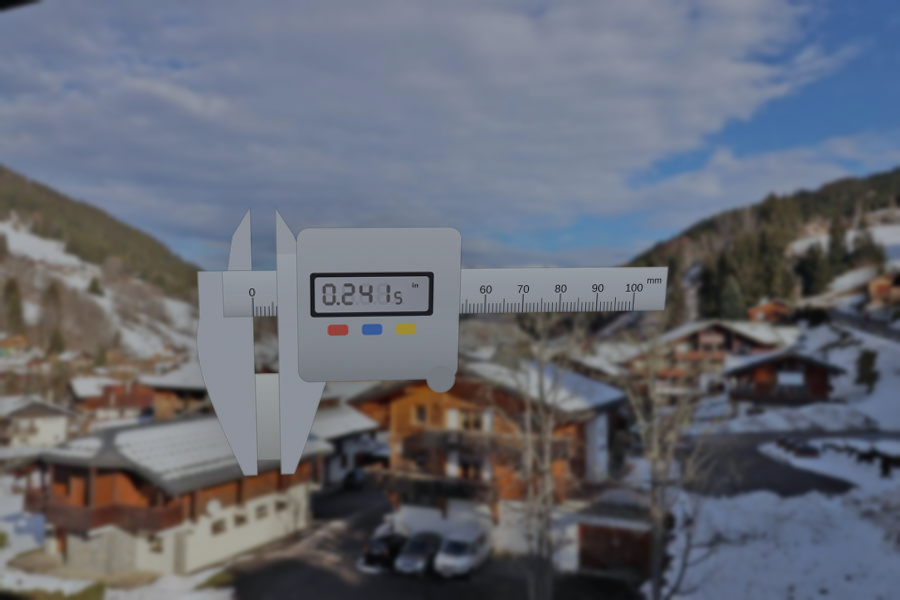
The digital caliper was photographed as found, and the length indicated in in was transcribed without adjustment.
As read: 0.2415 in
